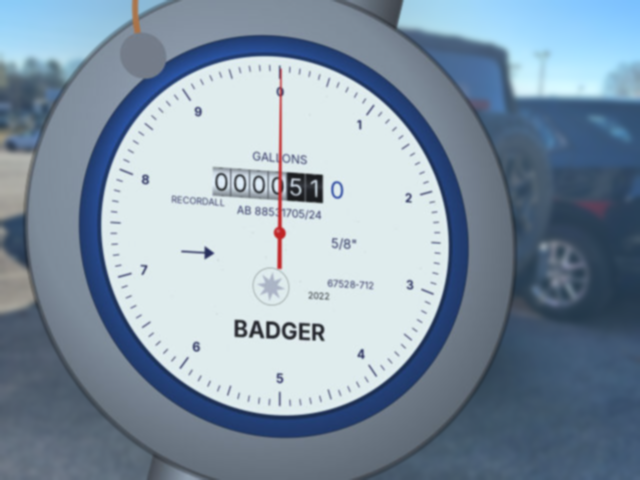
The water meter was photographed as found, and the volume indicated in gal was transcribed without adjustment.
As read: 510.0 gal
